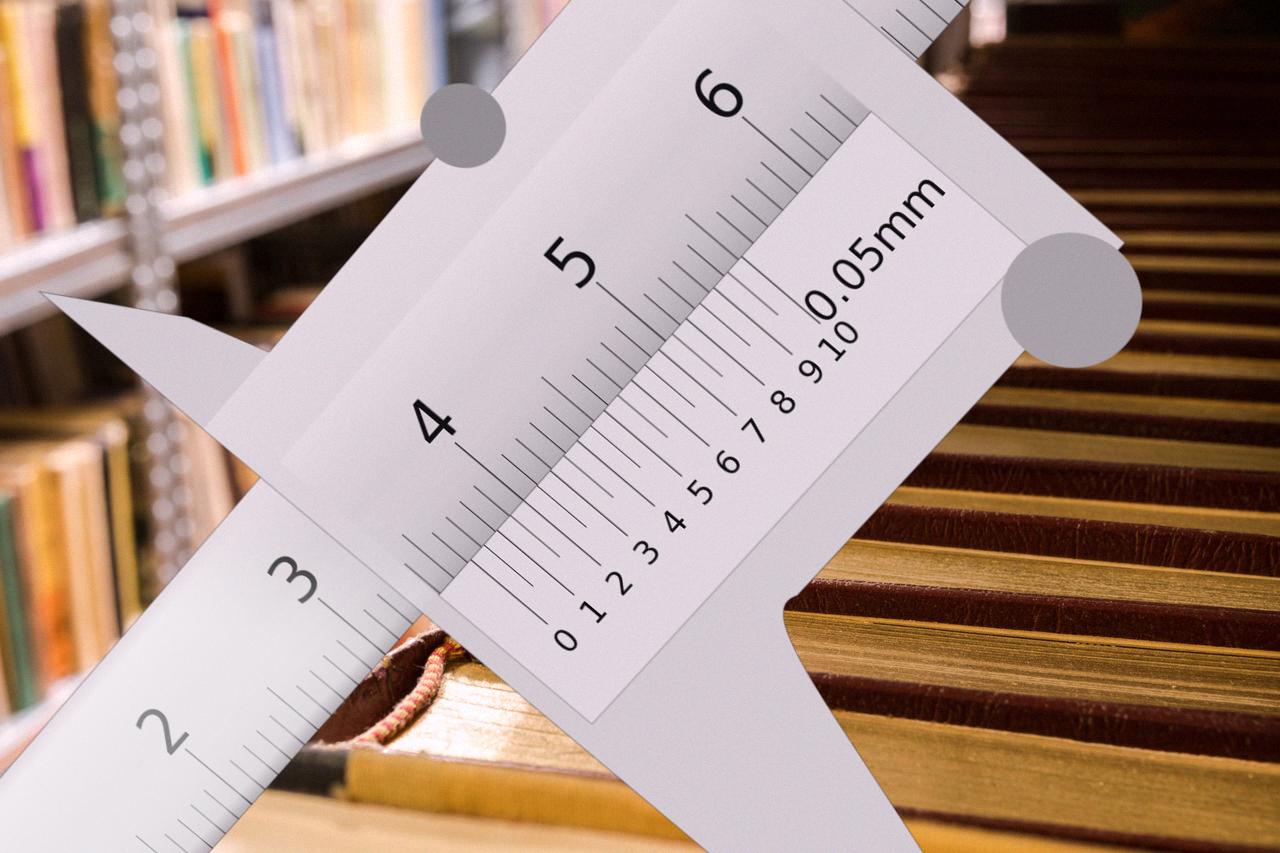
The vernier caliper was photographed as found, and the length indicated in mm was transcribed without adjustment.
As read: 36.2 mm
